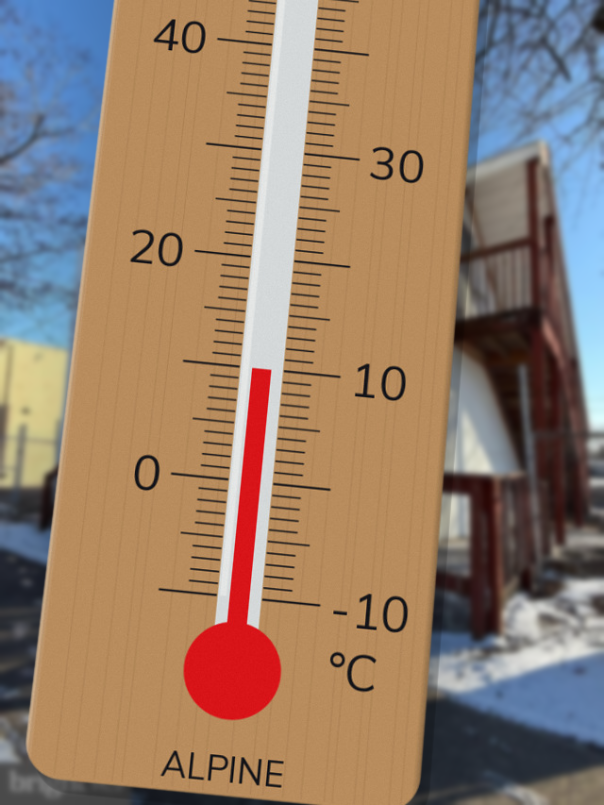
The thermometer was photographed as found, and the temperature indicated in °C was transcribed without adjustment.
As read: 10 °C
